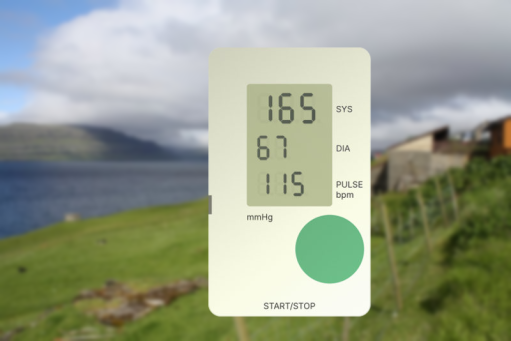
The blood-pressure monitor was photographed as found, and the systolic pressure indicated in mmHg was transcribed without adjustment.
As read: 165 mmHg
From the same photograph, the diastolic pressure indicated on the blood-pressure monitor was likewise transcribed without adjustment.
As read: 67 mmHg
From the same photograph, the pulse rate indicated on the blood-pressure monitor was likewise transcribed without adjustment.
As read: 115 bpm
